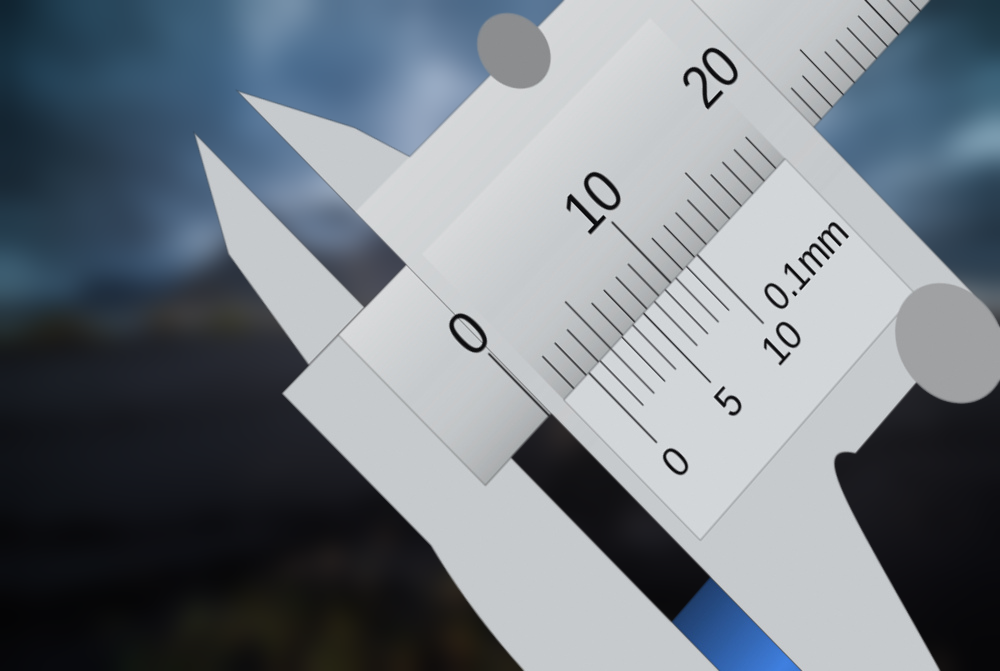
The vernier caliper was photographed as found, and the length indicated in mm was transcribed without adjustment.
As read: 3.2 mm
